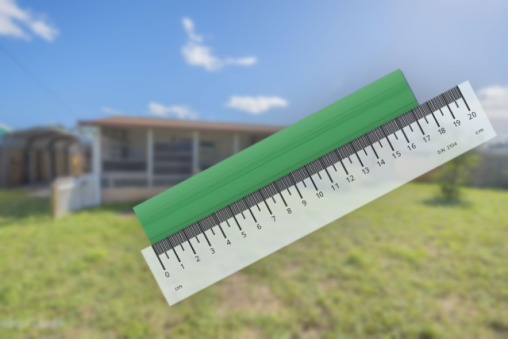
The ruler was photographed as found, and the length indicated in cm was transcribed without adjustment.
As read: 17.5 cm
